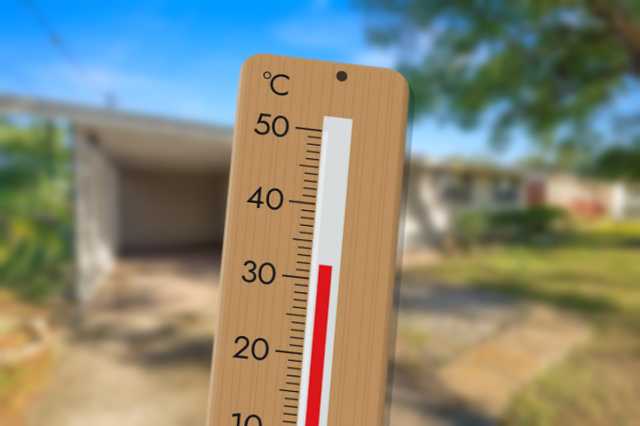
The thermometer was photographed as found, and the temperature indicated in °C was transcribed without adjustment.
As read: 32 °C
